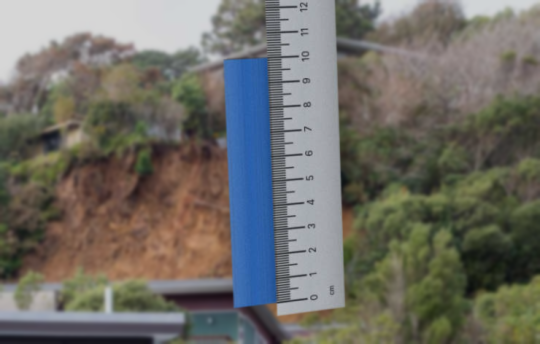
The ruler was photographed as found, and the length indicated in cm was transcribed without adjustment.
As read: 10 cm
